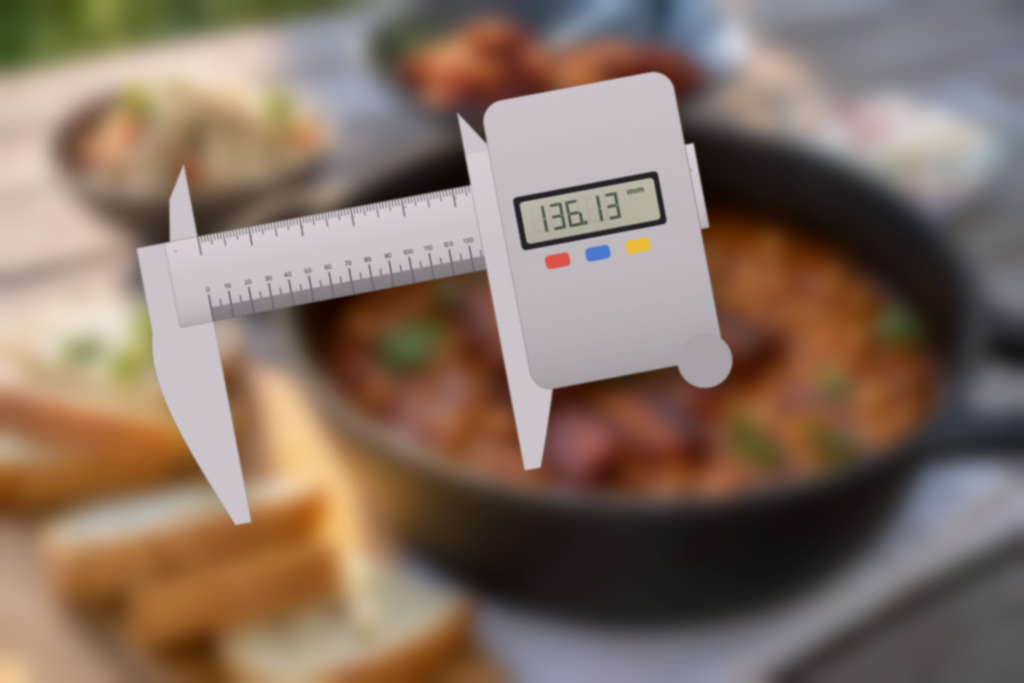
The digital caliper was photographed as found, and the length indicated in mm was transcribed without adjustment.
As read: 136.13 mm
